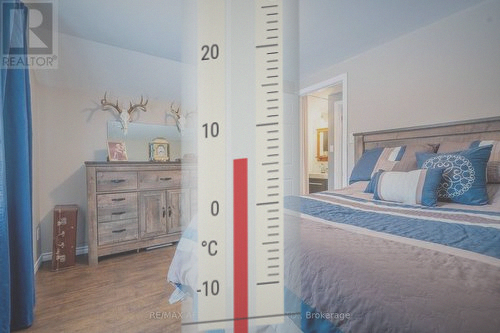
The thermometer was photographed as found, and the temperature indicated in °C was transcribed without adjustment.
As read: 6 °C
